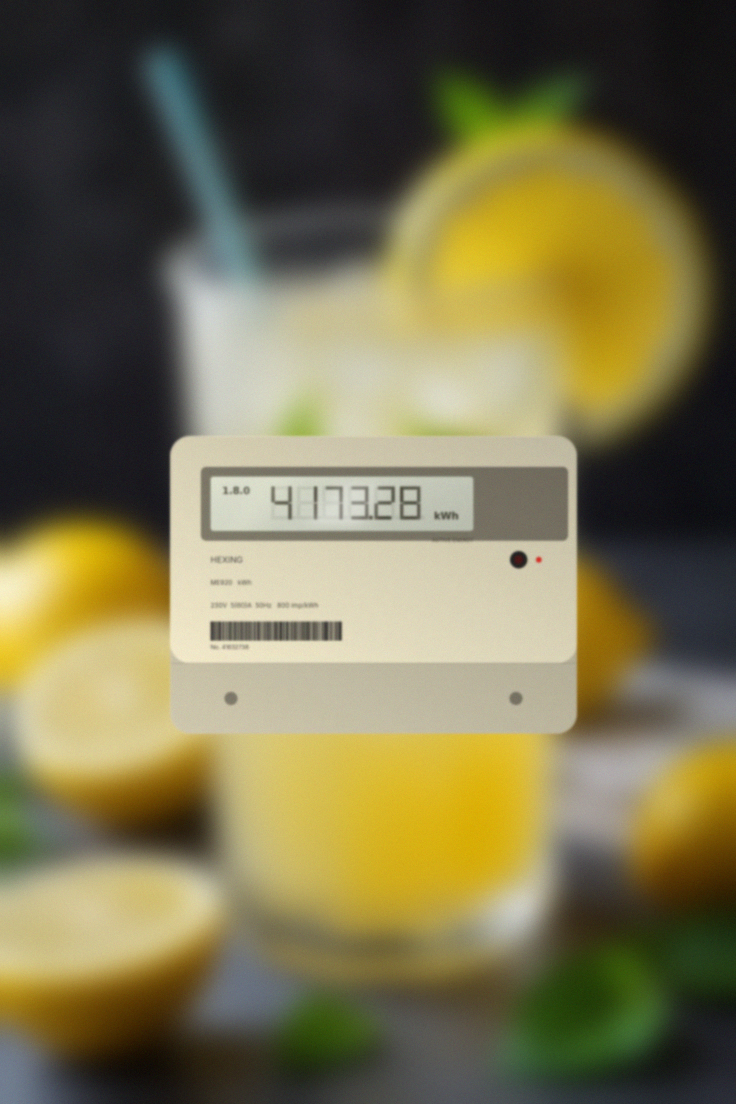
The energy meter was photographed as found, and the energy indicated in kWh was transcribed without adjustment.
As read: 4173.28 kWh
